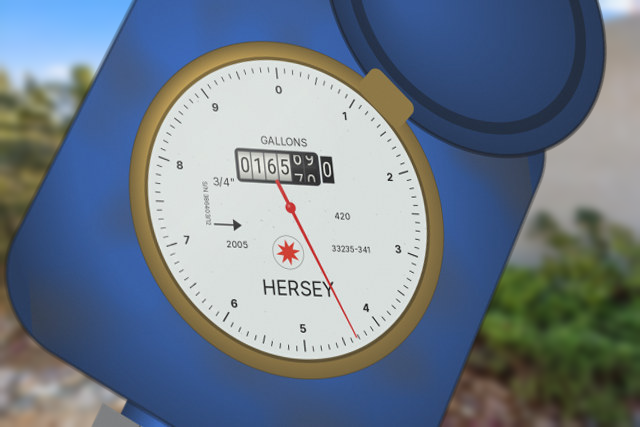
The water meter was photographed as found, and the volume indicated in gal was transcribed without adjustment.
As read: 165694.3 gal
